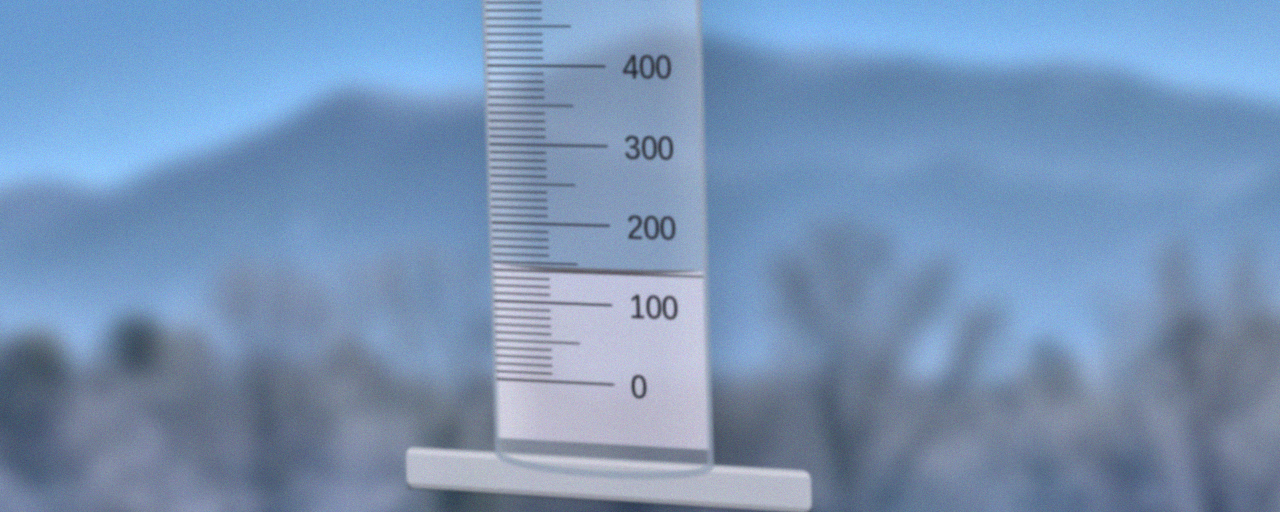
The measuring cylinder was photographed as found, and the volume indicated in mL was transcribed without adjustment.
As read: 140 mL
